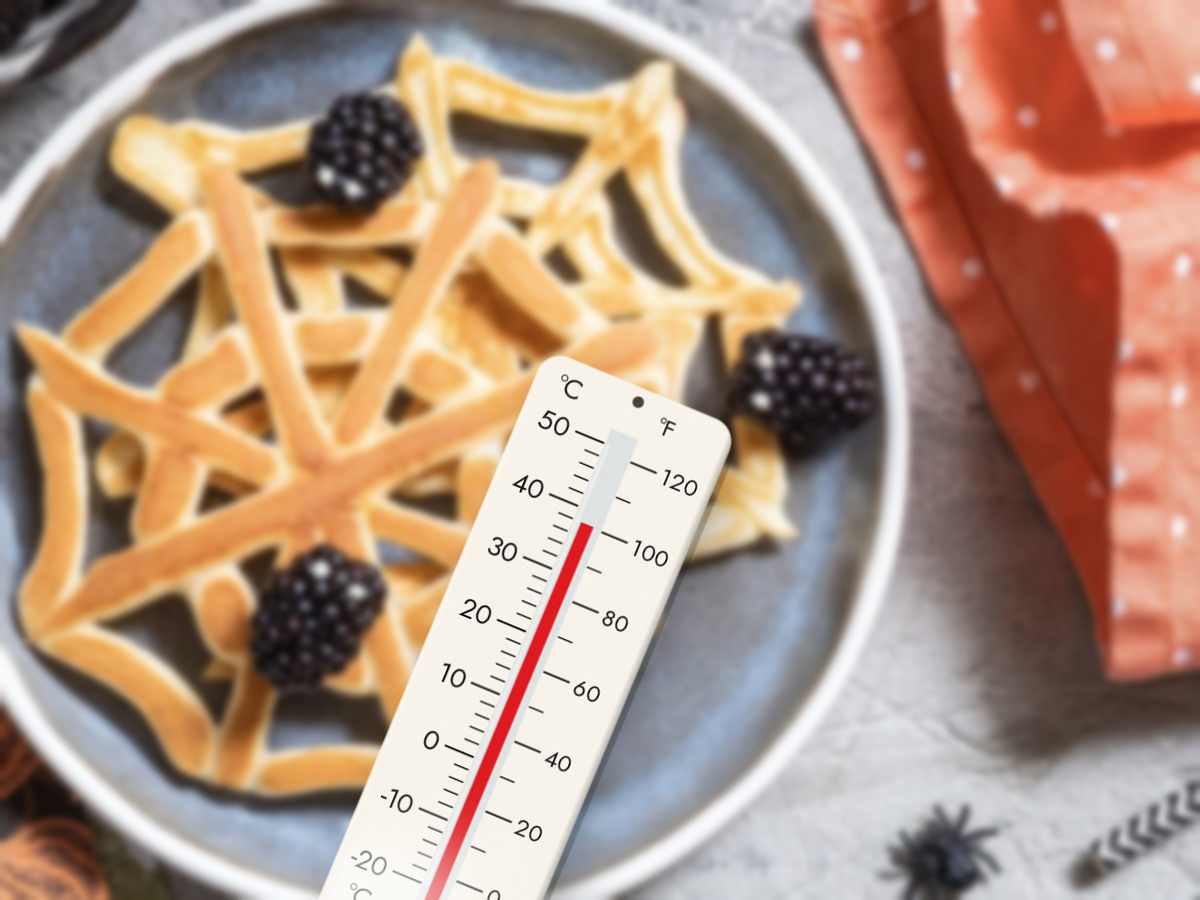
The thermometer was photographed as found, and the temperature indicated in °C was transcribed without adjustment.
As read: 38 °C
